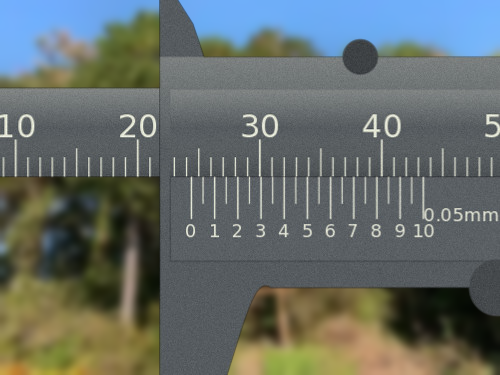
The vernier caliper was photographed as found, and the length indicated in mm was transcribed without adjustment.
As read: 24.4 mm
